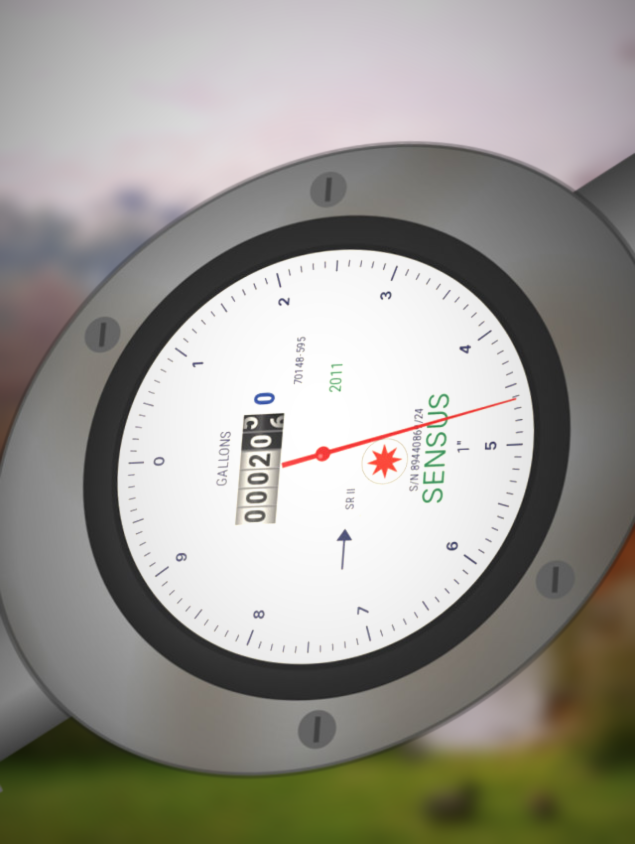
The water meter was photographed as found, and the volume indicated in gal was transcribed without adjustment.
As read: 2054.6 gal
